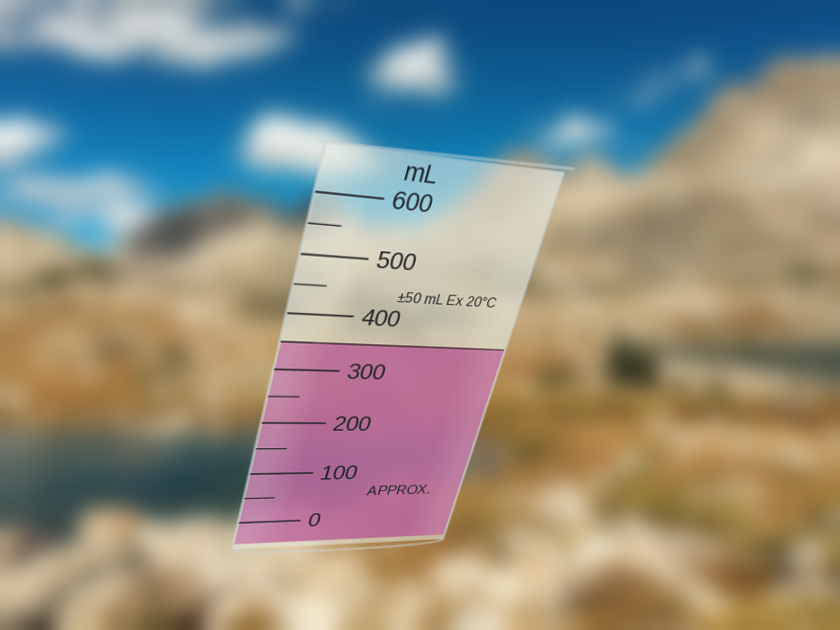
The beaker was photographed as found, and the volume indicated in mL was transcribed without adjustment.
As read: 350 mL
